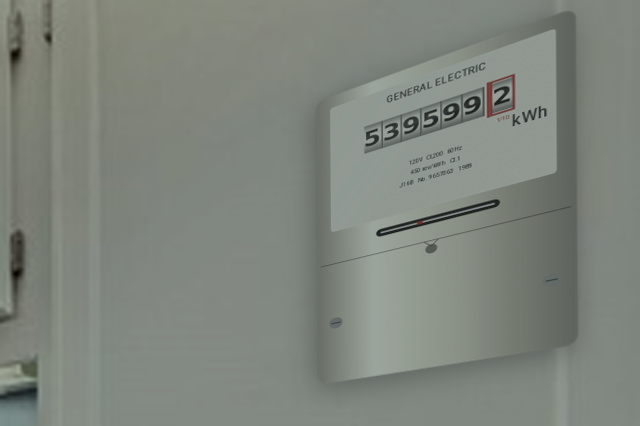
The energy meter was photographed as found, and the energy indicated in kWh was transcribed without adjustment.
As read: 539599.2 kWh
